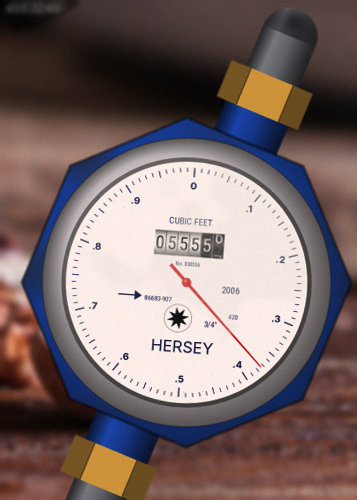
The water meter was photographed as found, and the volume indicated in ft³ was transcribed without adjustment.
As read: 55556.37 ft³
